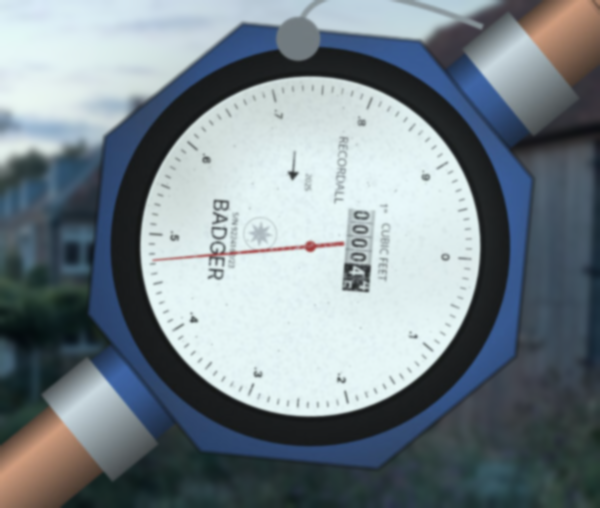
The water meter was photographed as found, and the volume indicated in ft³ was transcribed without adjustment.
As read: 44.47 ft³
